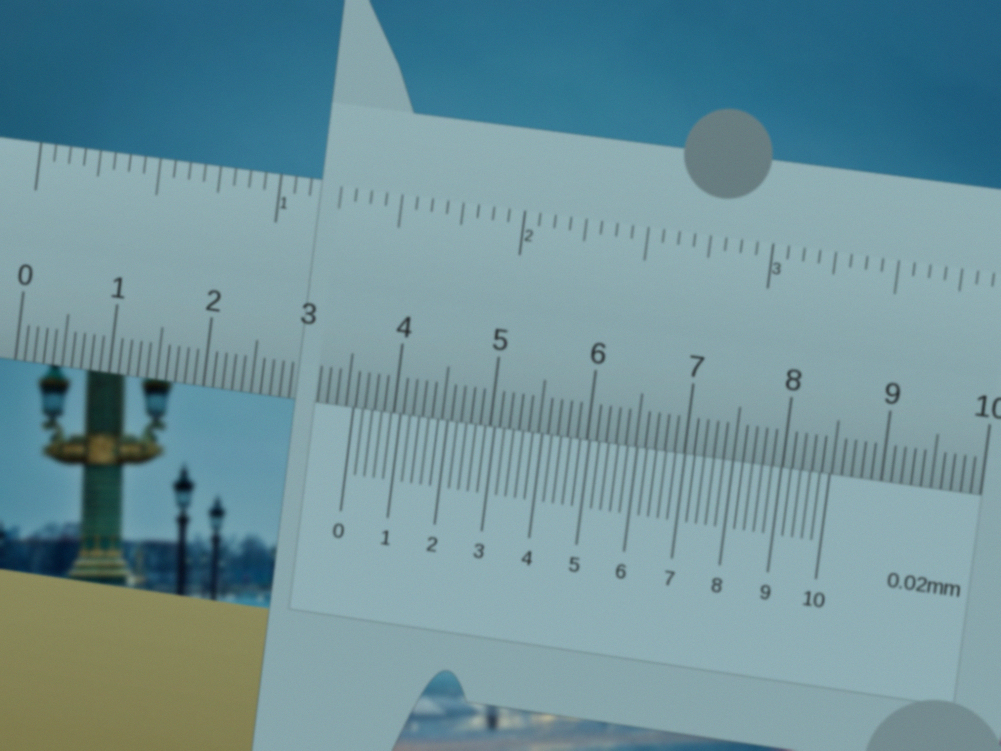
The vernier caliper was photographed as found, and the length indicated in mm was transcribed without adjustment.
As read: 35.8 mm
